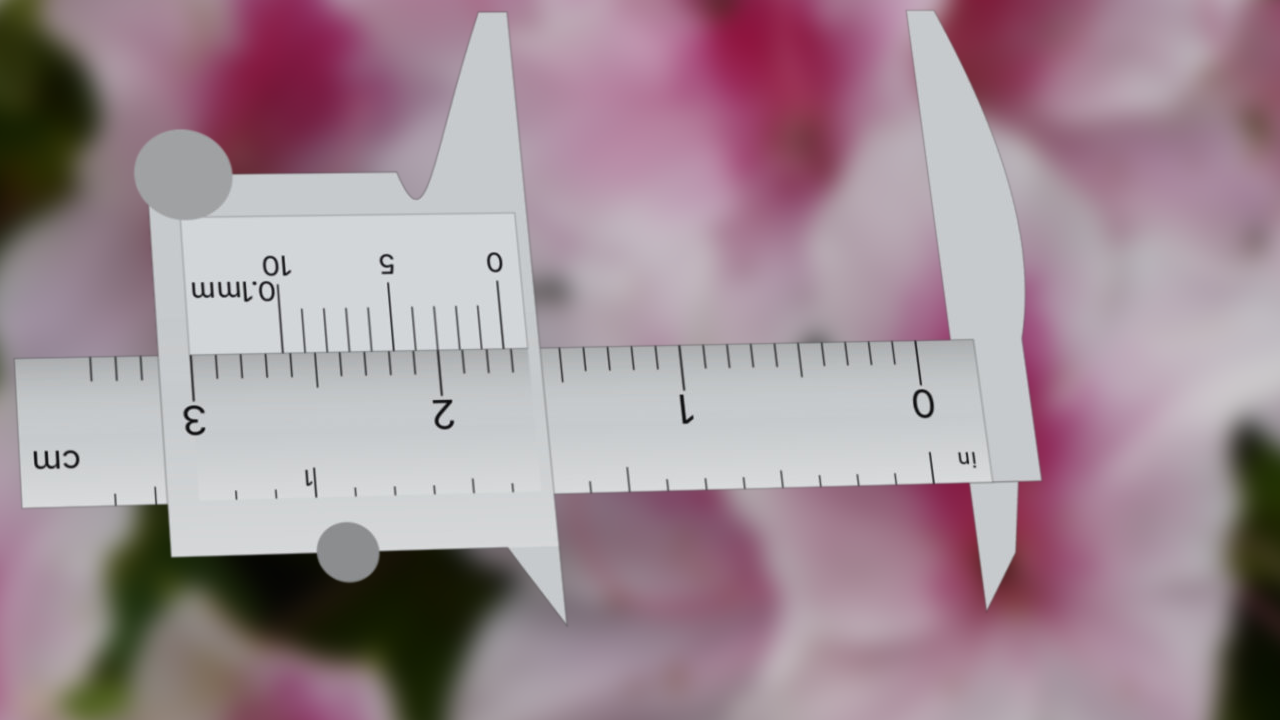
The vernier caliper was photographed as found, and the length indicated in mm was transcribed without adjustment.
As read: 17.3 mm
